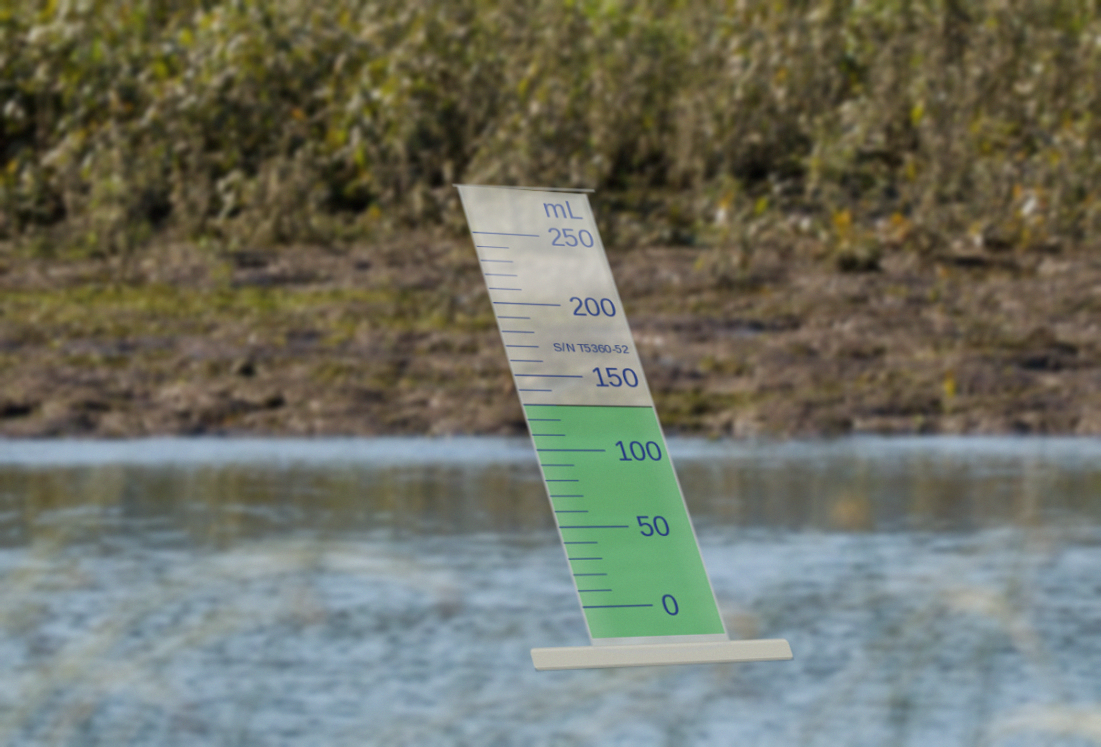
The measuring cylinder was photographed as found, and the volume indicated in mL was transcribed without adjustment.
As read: 130 mL
